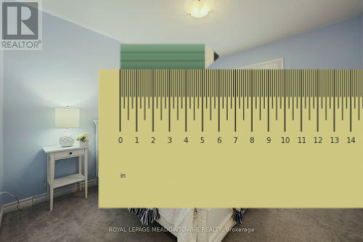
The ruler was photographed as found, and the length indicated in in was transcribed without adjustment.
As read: 6 in
